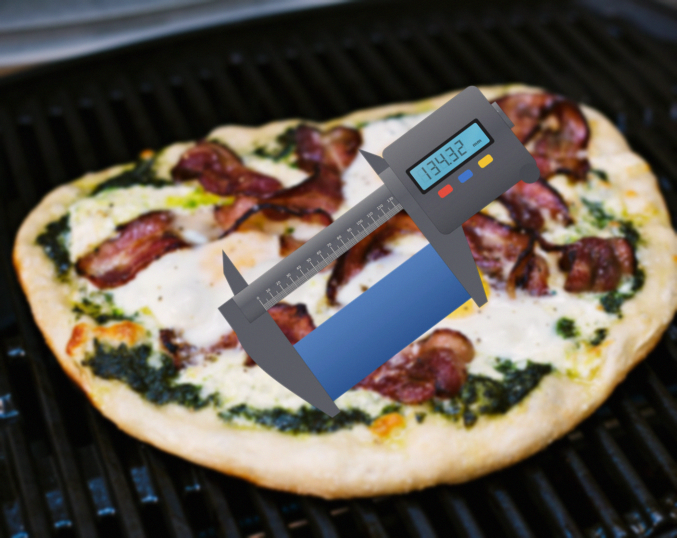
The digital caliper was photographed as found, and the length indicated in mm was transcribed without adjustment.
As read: 134.32 mm
